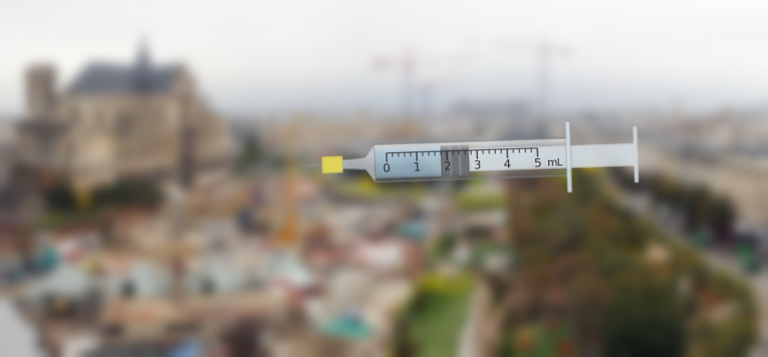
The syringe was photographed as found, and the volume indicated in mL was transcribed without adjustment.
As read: 1.8 mL
